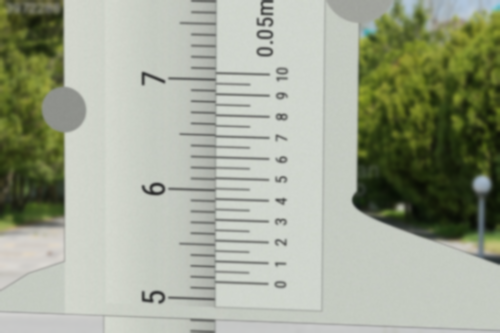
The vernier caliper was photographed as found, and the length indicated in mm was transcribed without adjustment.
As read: 51.6 mm
